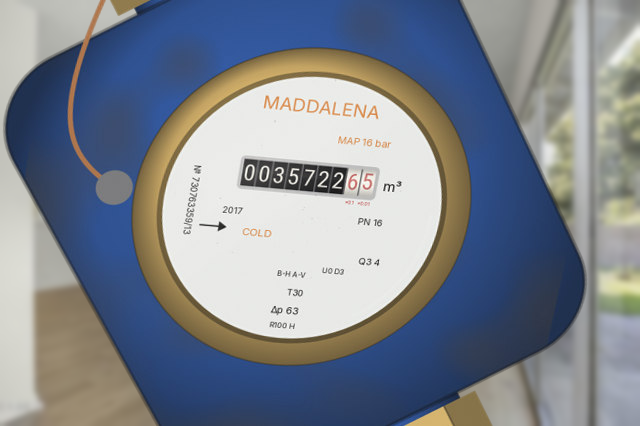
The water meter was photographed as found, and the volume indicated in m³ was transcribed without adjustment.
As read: 35722.65 m³
